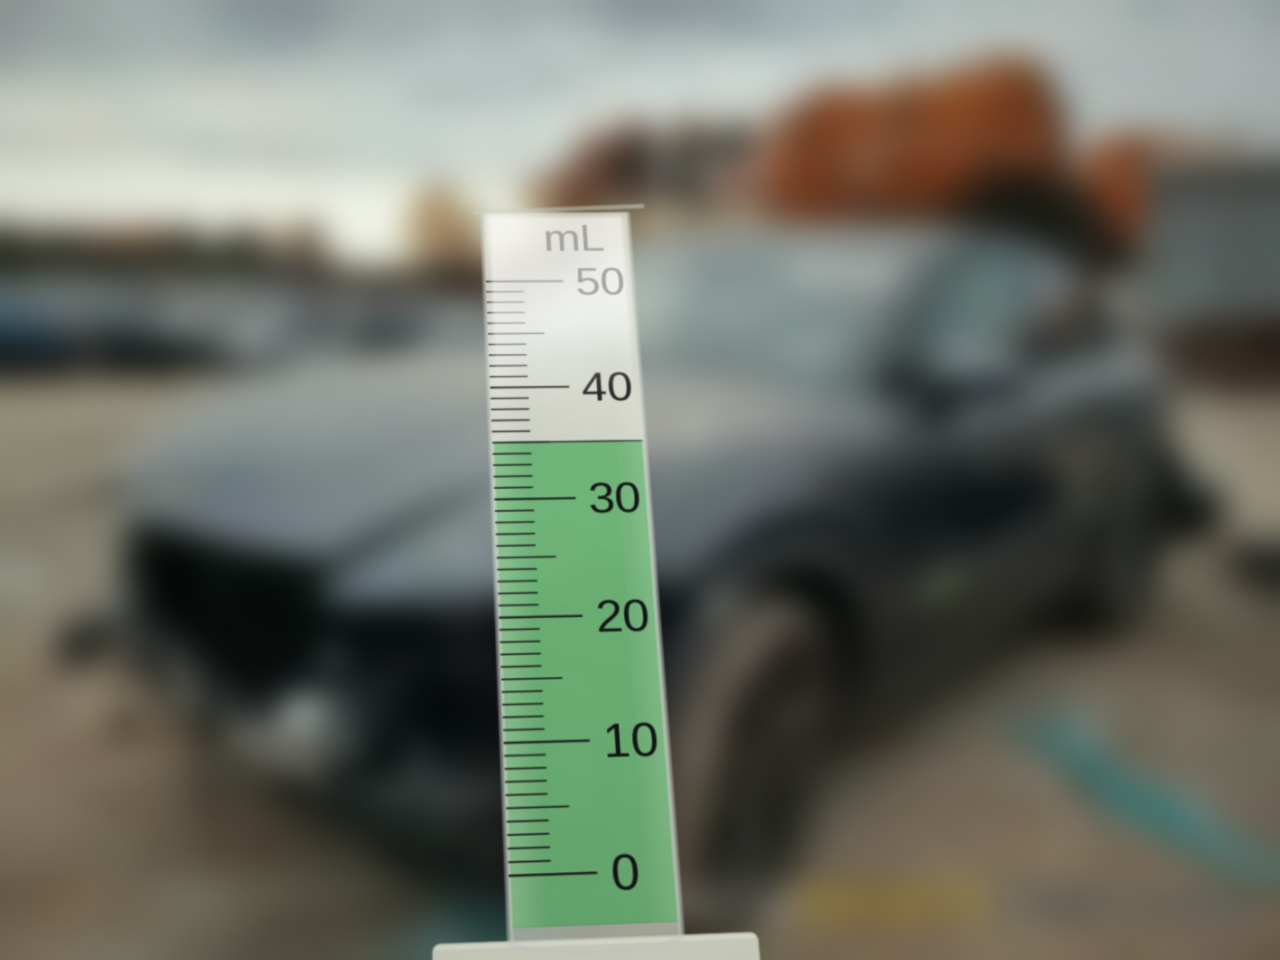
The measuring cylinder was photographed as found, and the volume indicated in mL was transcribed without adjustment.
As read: 35 mL
